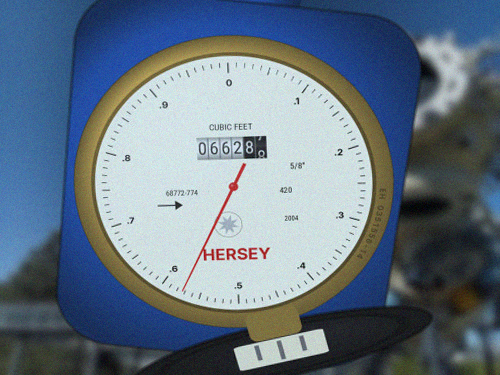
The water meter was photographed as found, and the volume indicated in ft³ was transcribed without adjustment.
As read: 66287.57 ft³
